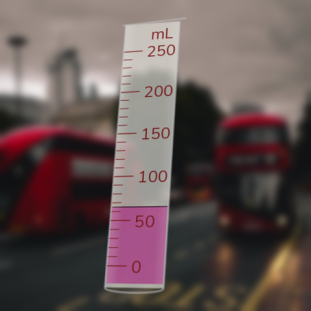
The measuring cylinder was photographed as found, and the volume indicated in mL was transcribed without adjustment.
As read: 65 mL
